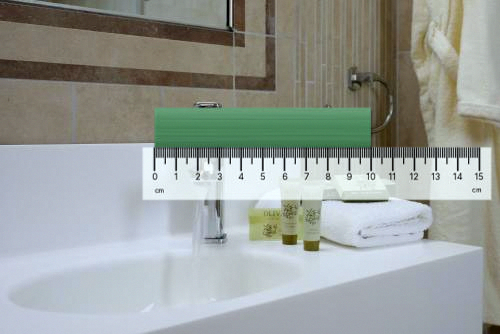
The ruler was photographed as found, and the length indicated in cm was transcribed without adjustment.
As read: 10 cm
